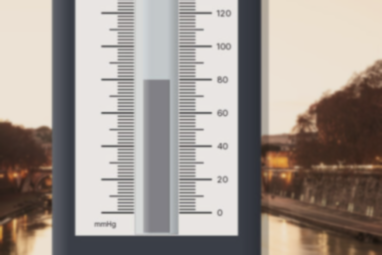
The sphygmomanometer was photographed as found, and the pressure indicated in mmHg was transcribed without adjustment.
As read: 80 mmHg
